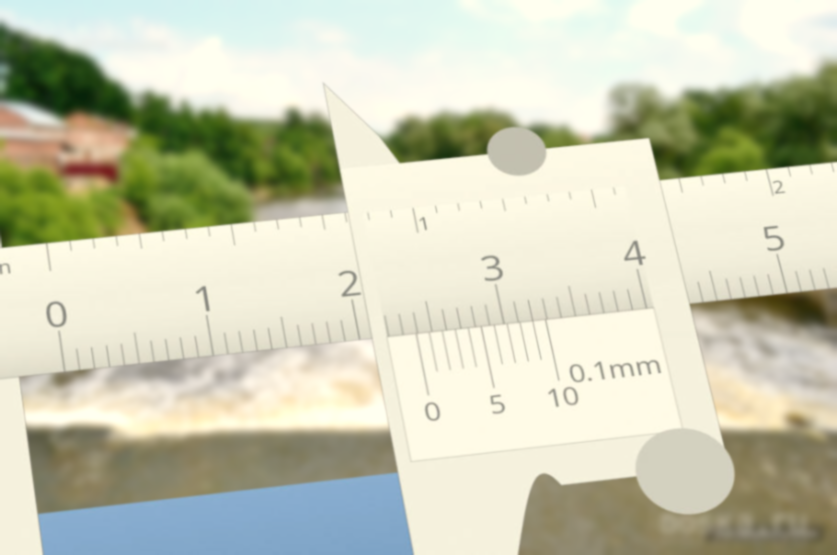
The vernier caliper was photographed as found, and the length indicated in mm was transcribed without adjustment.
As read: 23.9 mm
